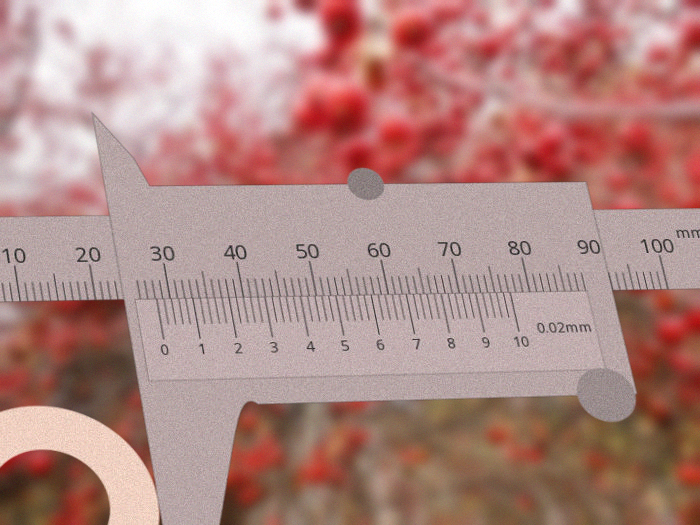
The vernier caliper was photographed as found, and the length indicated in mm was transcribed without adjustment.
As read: 28.2 mm
